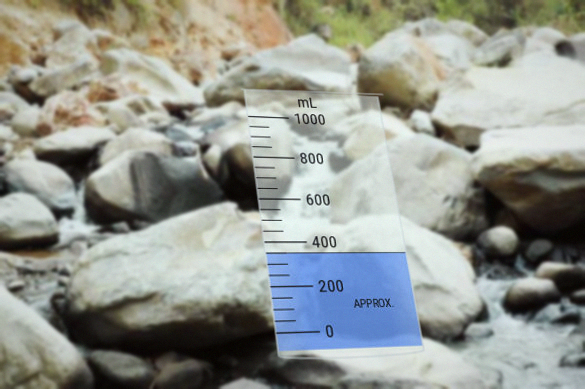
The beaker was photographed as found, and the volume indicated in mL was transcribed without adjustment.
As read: 350 mL
